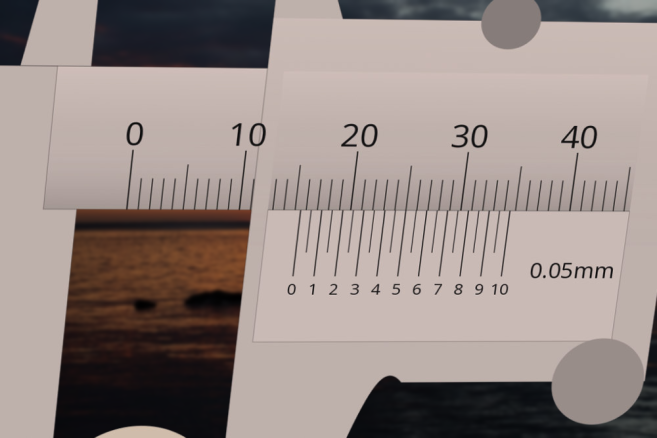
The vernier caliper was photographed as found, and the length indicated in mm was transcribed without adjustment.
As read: 15.5 mm
